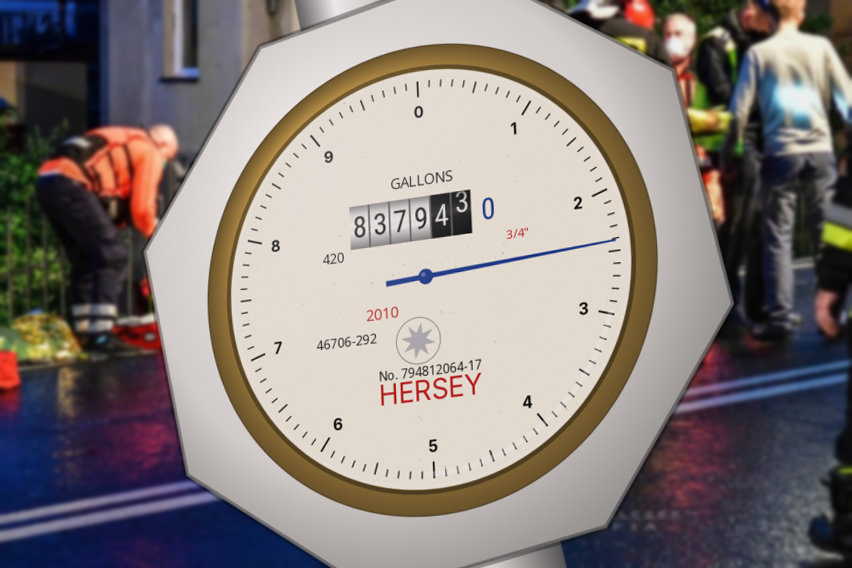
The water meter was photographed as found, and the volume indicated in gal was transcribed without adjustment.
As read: 8379432.4 gal
